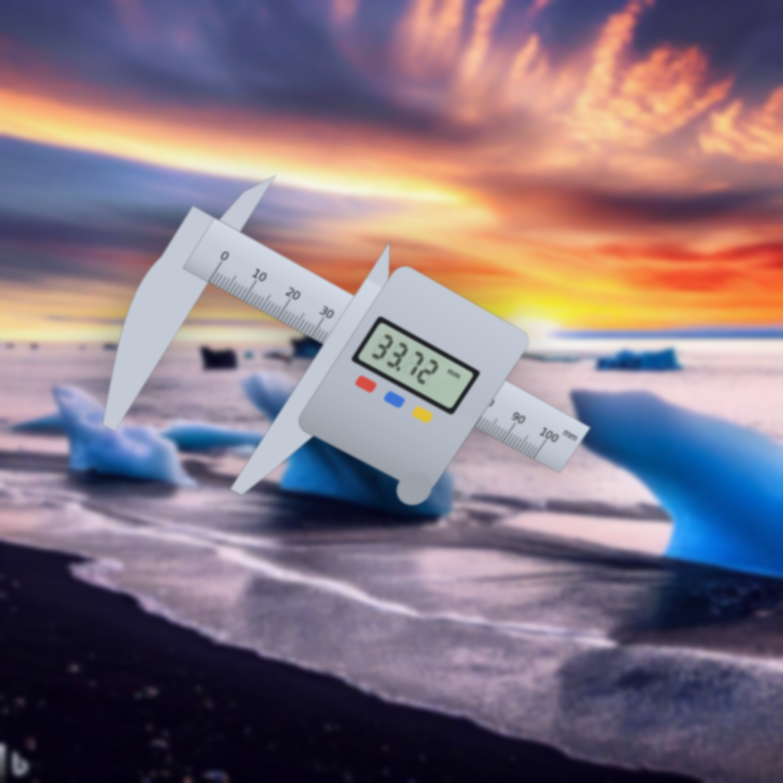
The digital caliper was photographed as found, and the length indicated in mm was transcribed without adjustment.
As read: 33.72 mm
